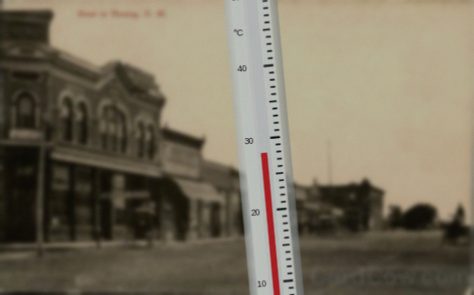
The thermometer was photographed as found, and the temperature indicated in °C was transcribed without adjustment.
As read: 28 °C
